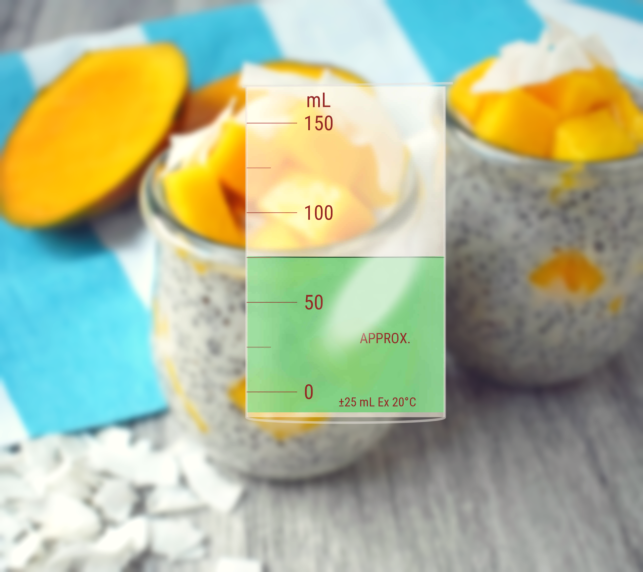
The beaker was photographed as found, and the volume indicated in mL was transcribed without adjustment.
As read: 75 mL
